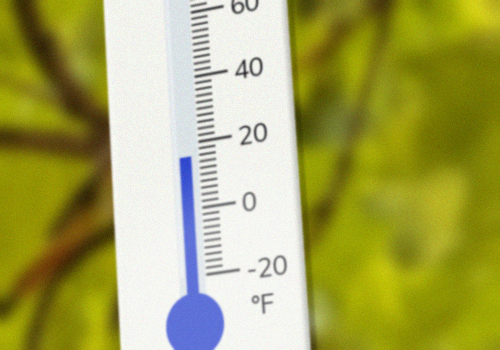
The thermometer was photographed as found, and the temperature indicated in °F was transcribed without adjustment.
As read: 16 °F
